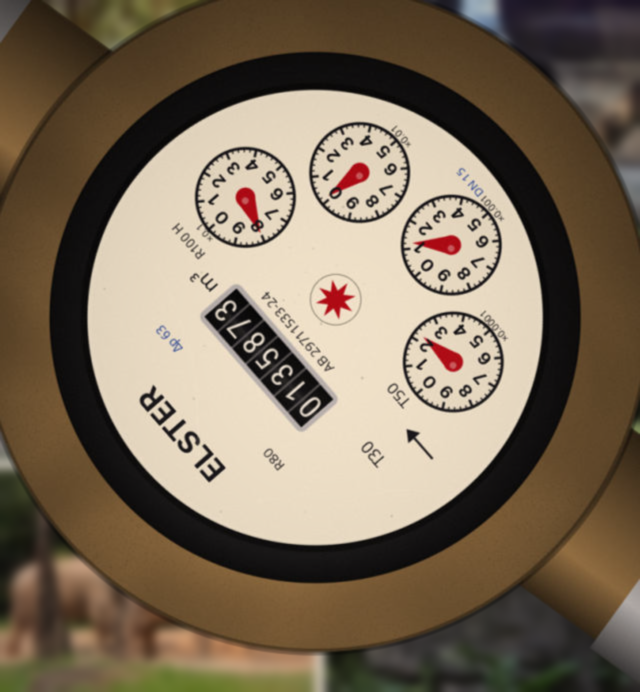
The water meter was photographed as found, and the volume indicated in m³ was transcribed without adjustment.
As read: 135873.8012 m³
